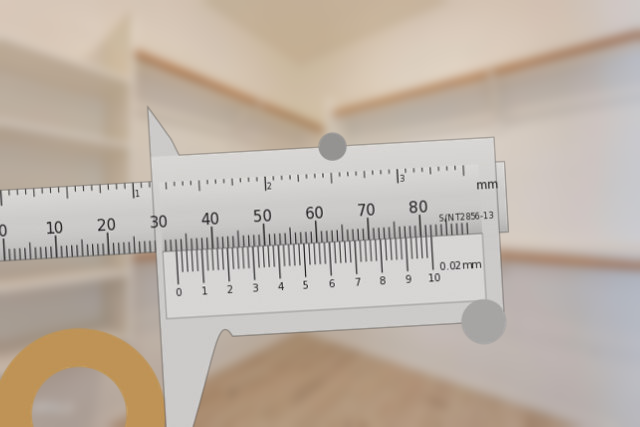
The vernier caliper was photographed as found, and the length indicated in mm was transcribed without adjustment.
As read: 33.0 mm
